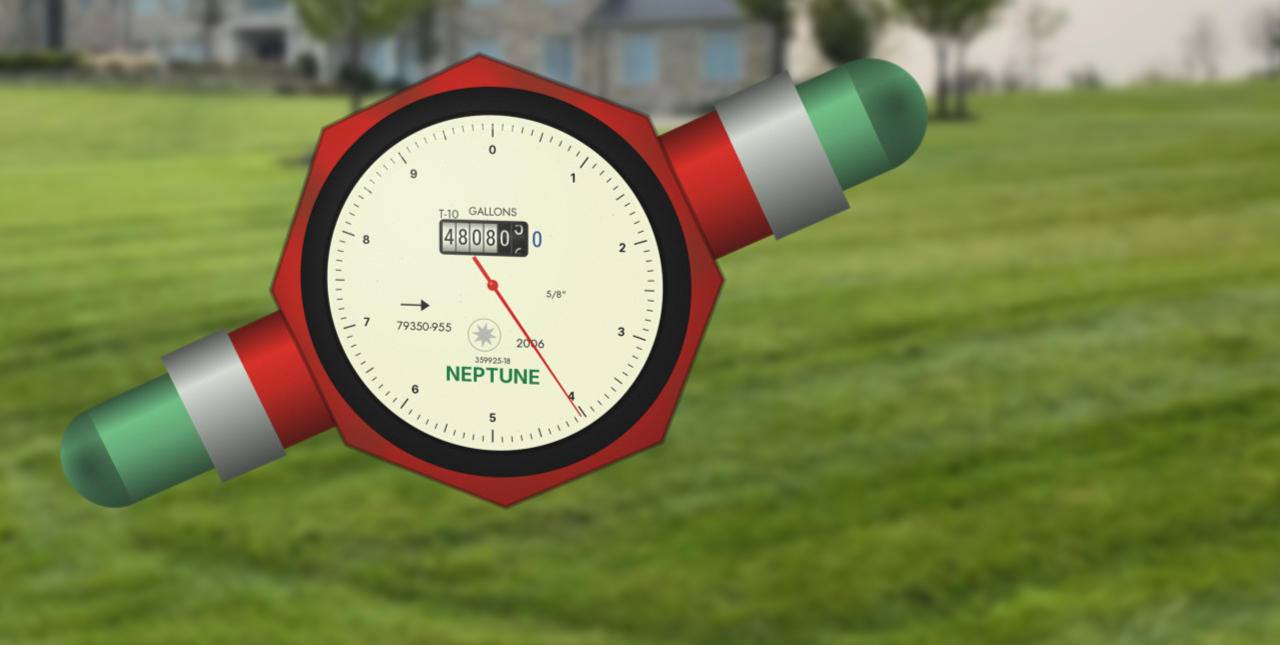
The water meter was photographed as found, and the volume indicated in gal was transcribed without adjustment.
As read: 4808054.0 gal
